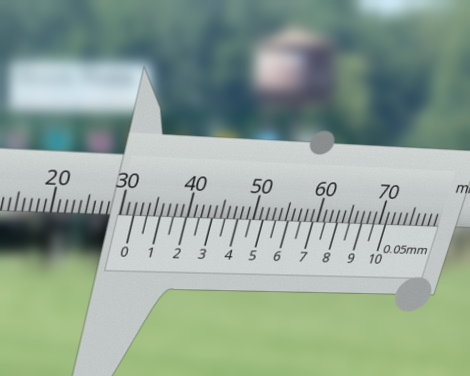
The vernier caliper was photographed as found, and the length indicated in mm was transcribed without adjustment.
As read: 32.0 mm
